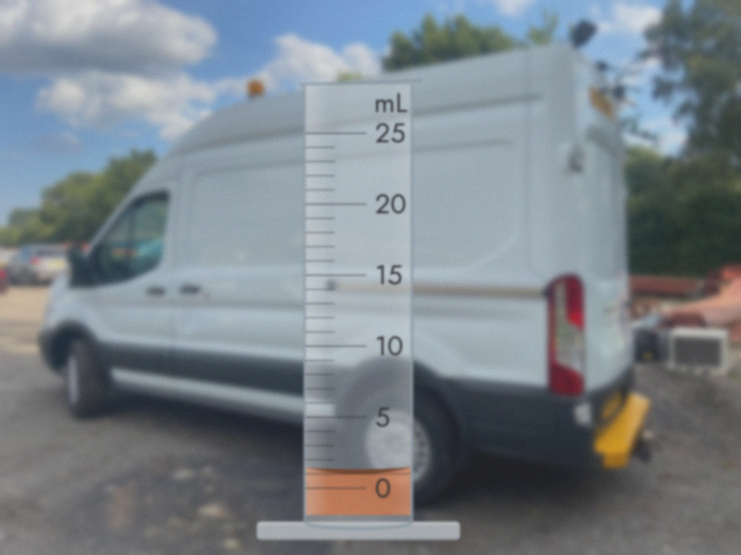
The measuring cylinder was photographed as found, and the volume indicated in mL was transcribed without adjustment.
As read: 1 mL
